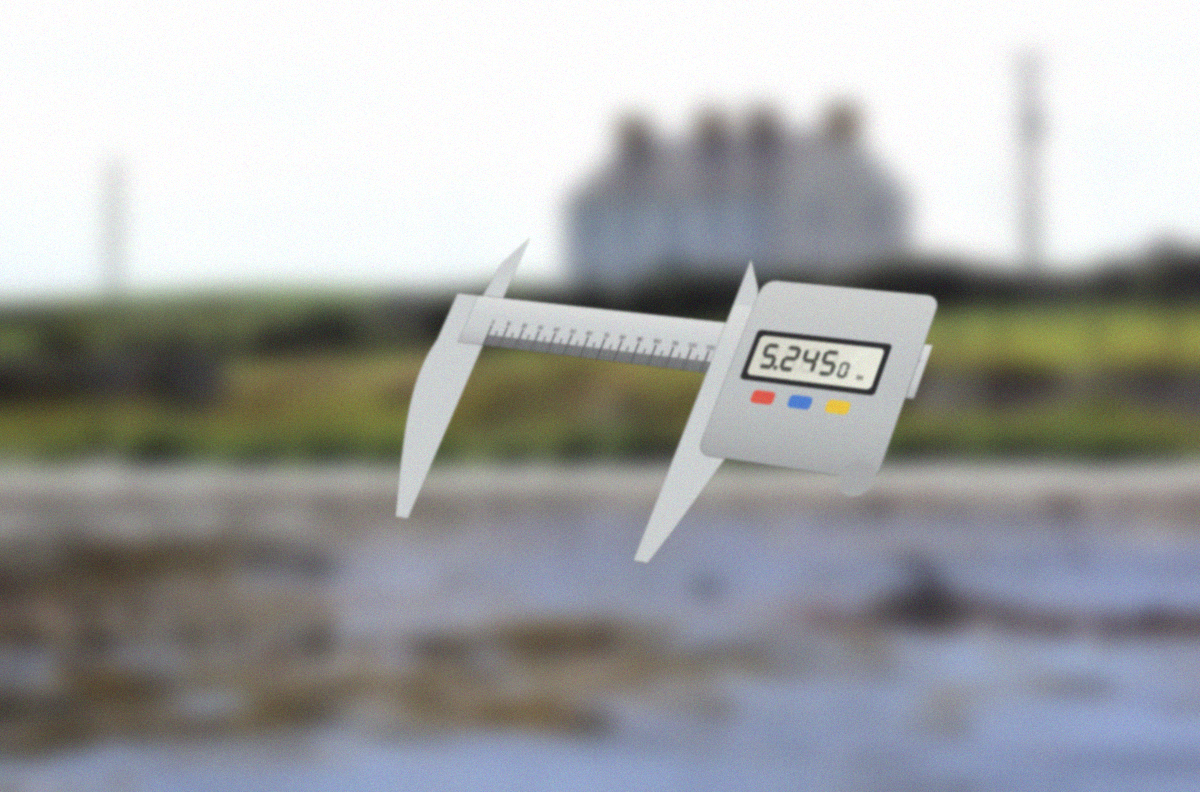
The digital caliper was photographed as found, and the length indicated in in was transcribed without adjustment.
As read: 5.2450 in
